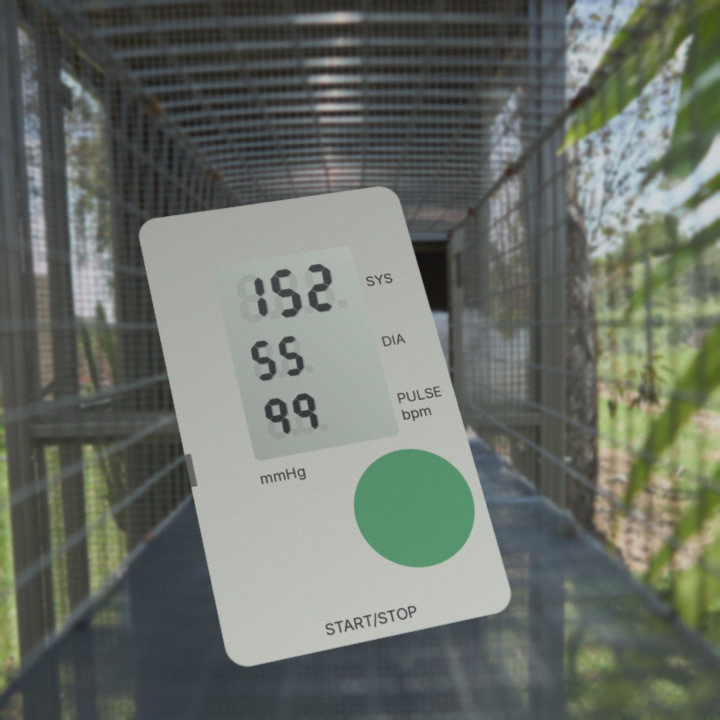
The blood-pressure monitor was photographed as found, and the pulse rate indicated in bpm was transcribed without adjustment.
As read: 99 bpm
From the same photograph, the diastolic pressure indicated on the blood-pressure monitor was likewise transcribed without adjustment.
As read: 55 mmHg
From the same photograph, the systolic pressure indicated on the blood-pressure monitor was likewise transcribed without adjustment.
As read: 152 mmHg
